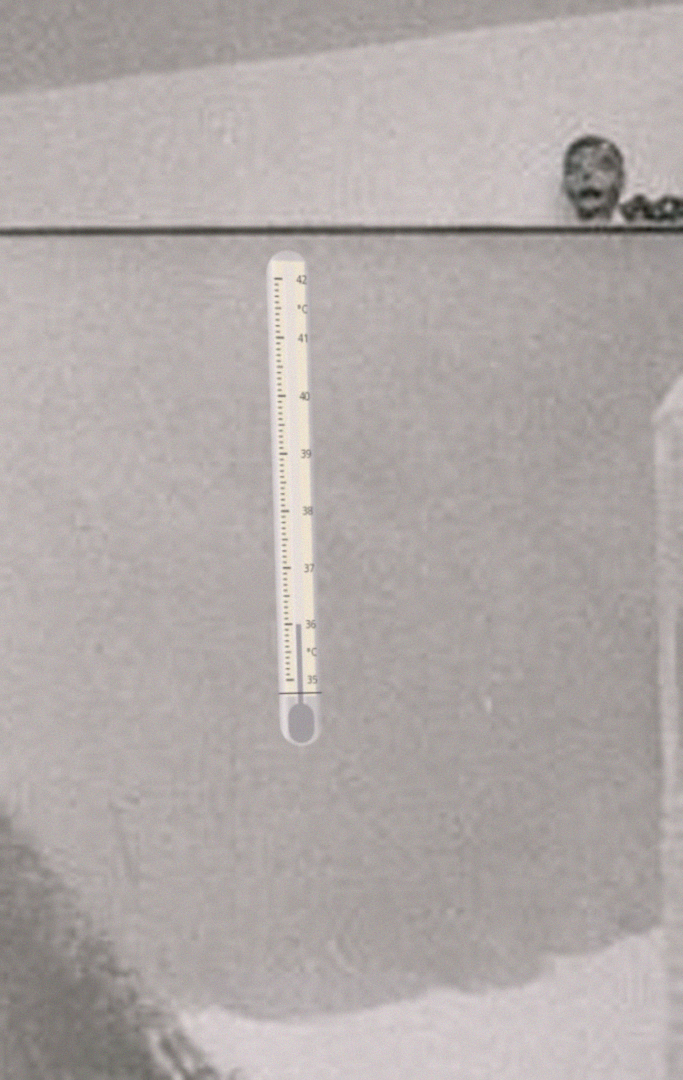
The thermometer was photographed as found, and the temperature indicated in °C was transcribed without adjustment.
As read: 36 °C
